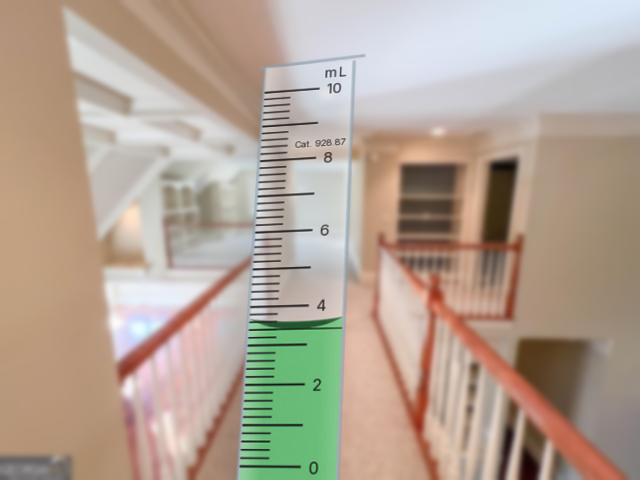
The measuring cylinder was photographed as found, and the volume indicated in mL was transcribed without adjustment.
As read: 3.4 mL
